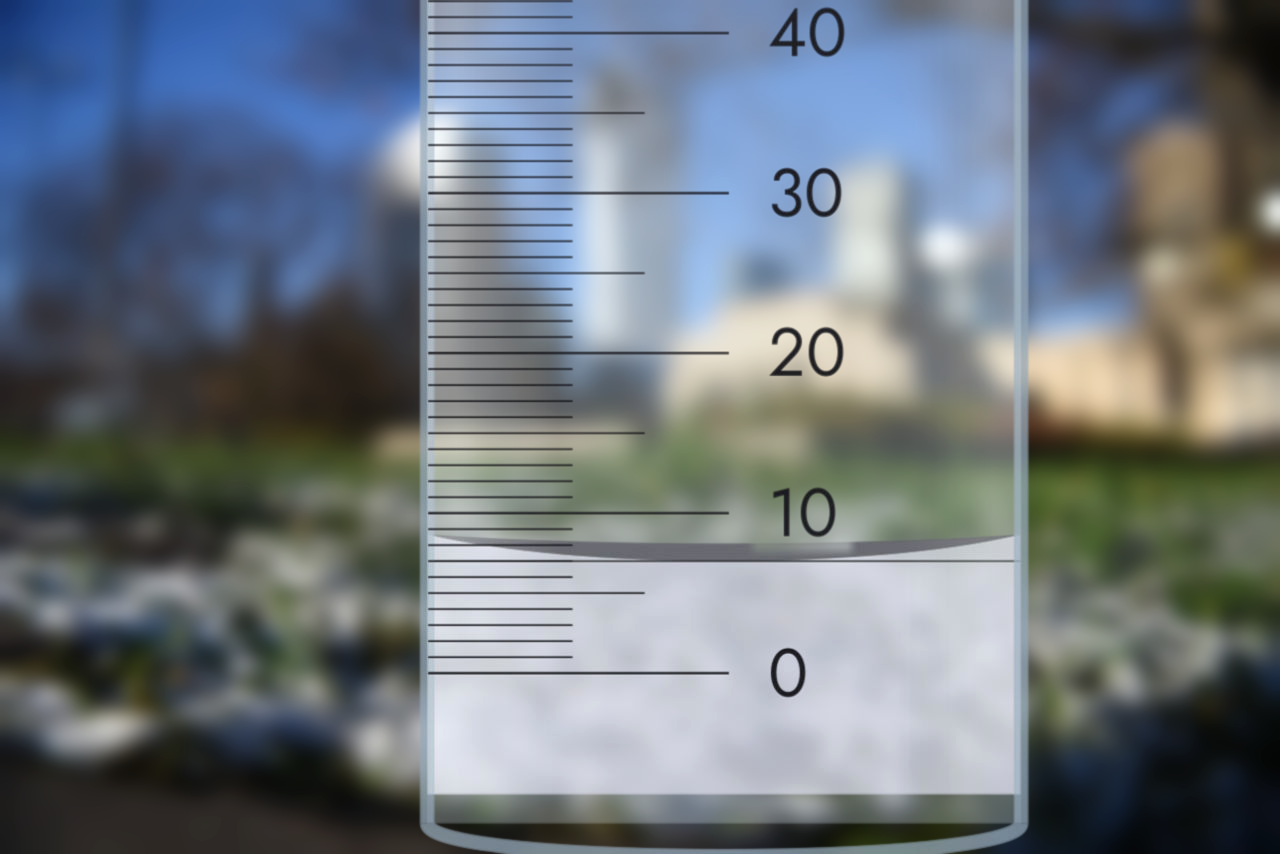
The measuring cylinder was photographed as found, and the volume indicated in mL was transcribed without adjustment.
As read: 7 mL
